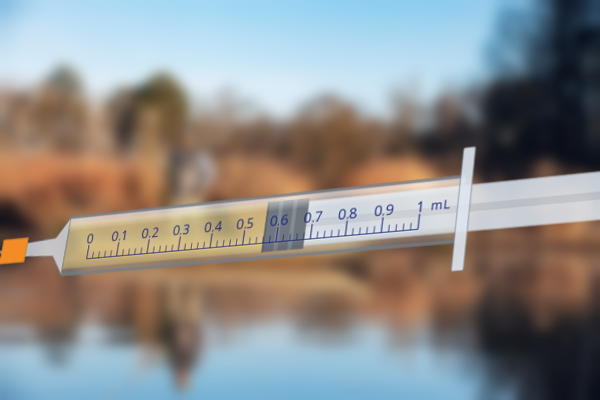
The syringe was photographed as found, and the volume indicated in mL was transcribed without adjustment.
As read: 0.56 mL
